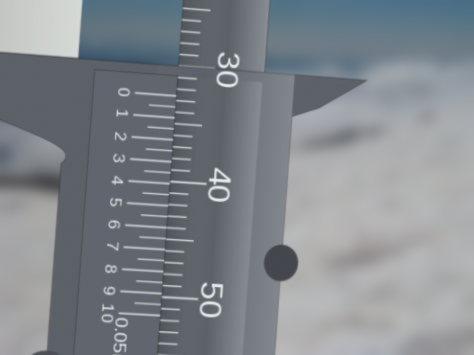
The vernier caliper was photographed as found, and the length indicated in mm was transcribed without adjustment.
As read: 32.6 mm
